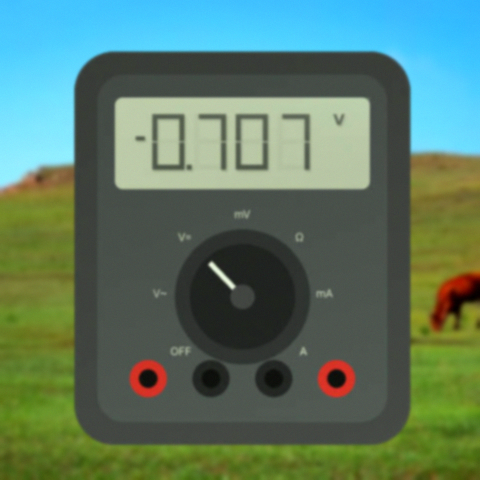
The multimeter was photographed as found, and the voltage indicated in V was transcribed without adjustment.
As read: -0.707 V
